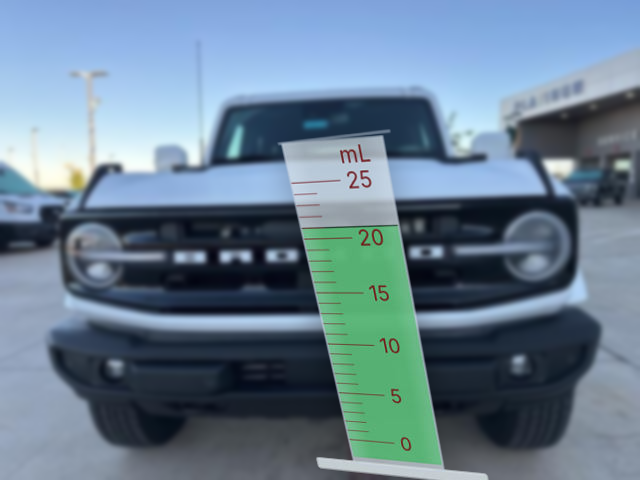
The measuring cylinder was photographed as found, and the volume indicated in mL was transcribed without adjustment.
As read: 21 mL
